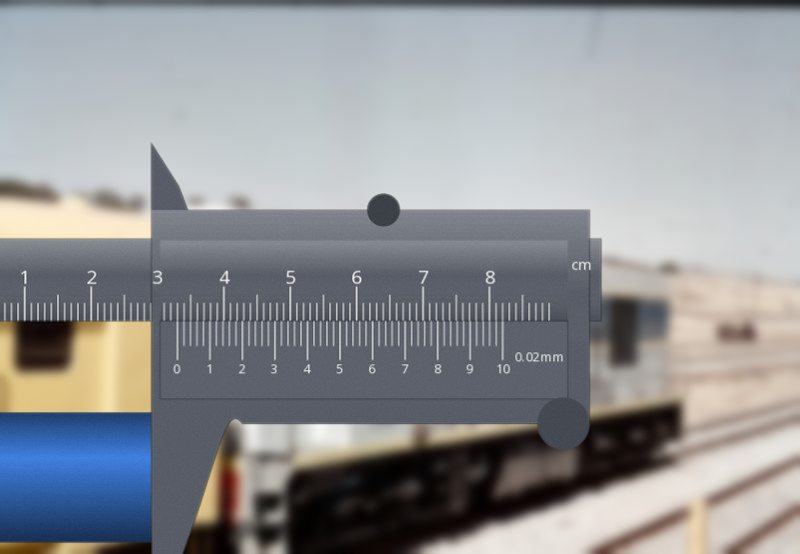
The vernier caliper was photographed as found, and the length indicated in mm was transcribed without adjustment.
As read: 33.0 mm
